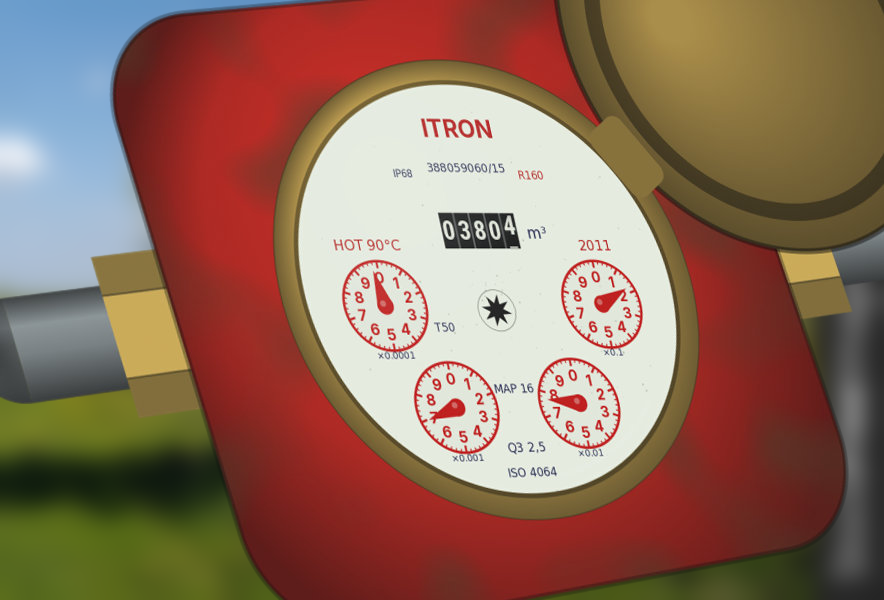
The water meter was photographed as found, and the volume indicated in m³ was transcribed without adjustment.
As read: 3804.1769 m³
